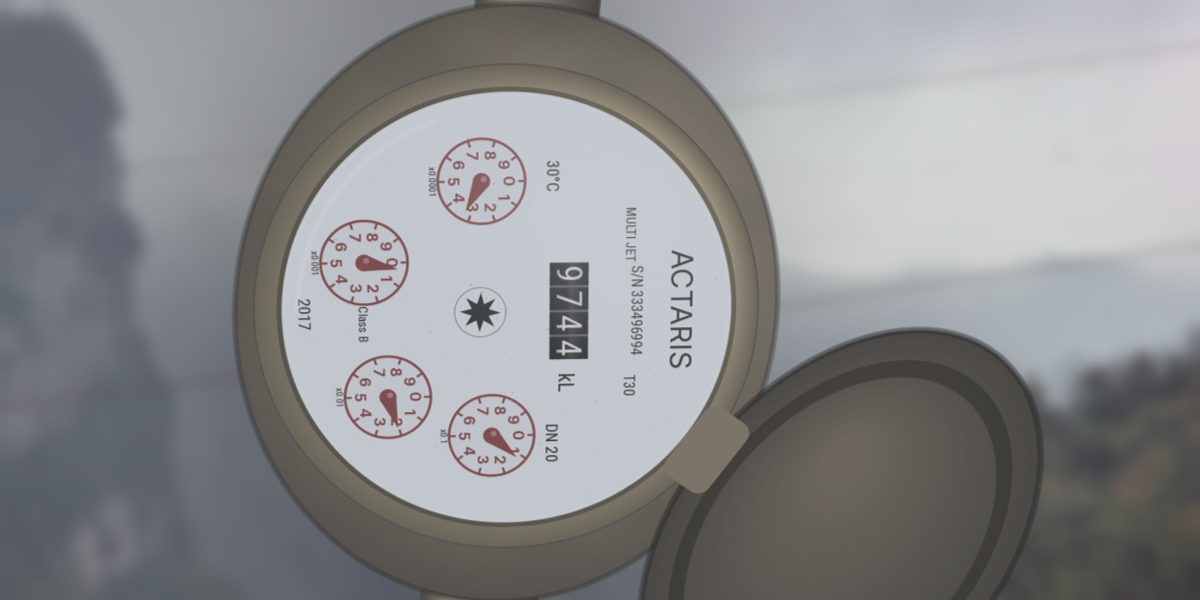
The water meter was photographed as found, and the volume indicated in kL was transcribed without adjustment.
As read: 9744.1203 kL
